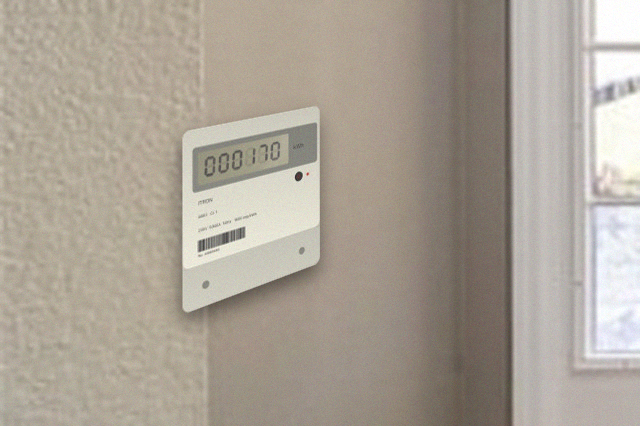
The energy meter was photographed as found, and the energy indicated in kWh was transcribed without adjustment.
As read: 170 kWh
